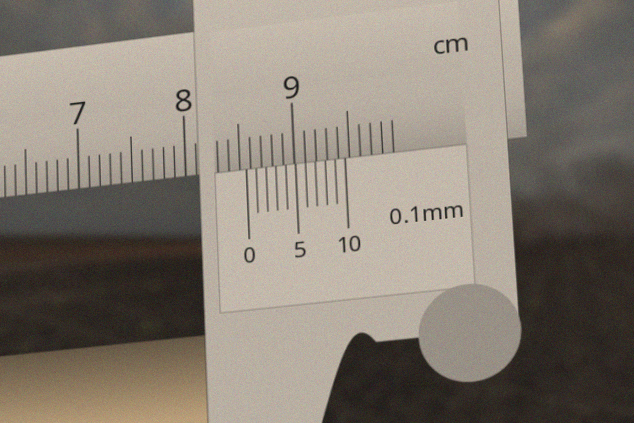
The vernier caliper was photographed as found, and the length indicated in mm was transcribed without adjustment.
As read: 85.6 mm
